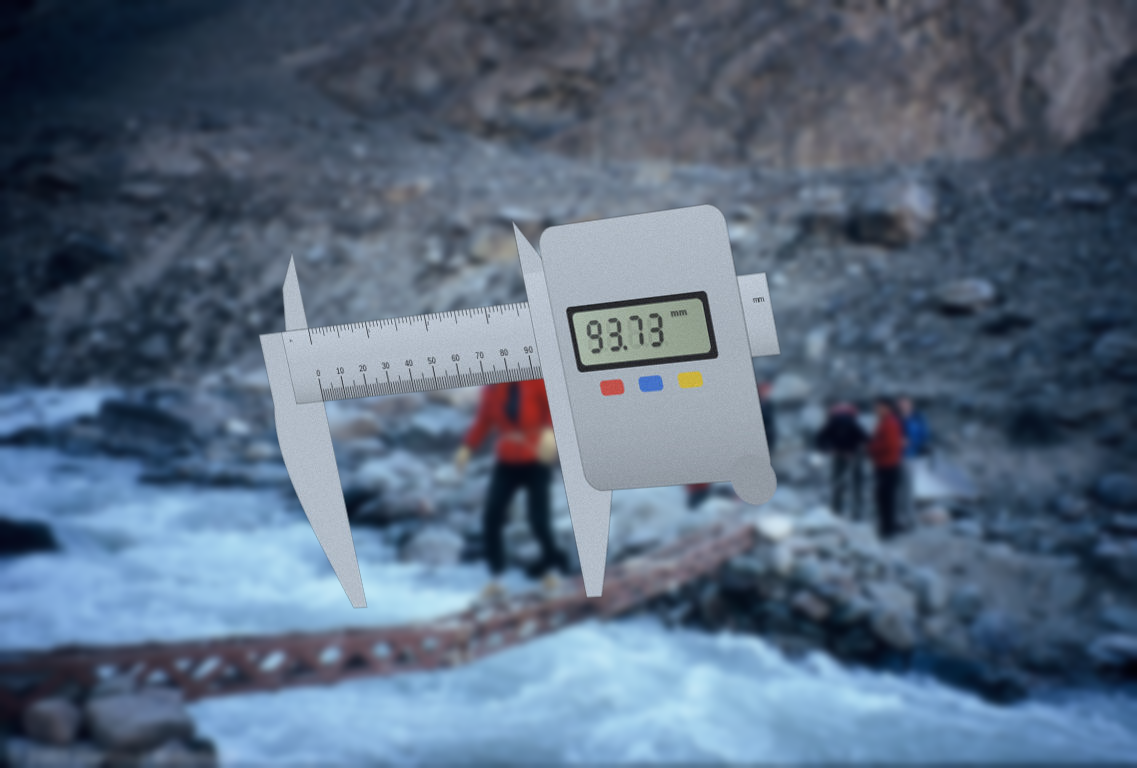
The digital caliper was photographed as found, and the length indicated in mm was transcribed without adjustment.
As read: 93.73 mm
